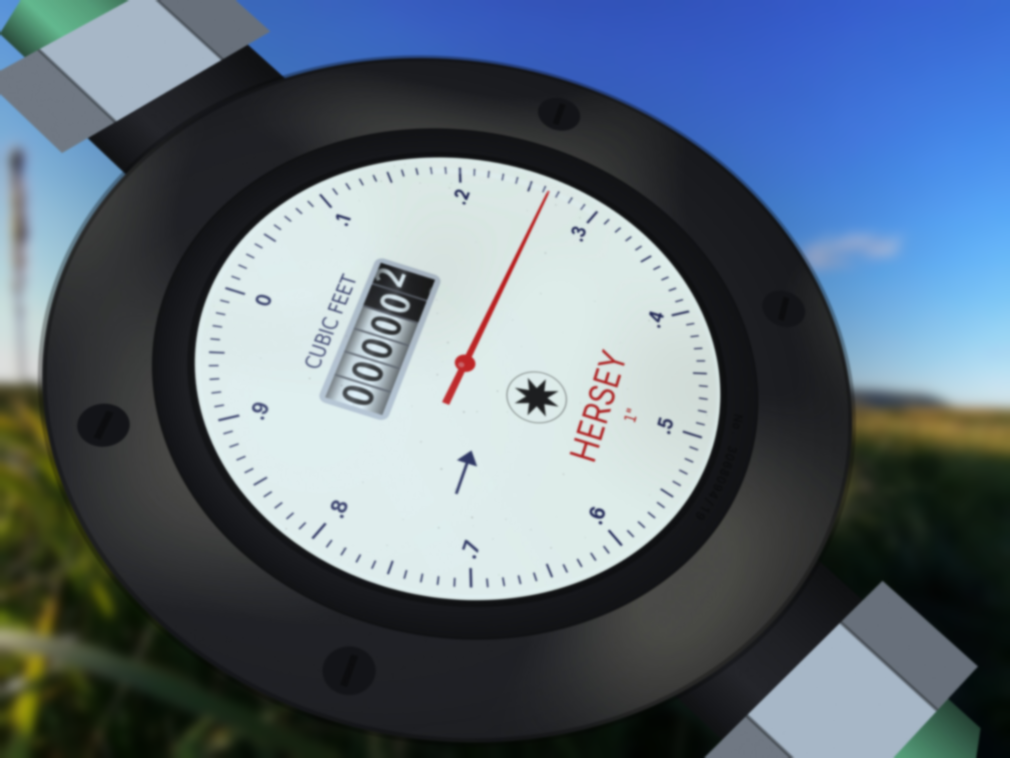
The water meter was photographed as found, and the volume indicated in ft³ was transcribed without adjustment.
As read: 2.26 ft³
